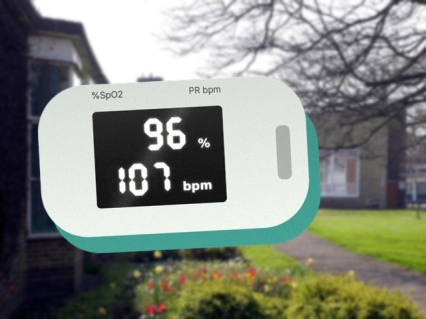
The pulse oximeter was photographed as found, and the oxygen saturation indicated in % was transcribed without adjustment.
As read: 96 %
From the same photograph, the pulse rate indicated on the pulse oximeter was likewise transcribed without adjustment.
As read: 107 bpm
